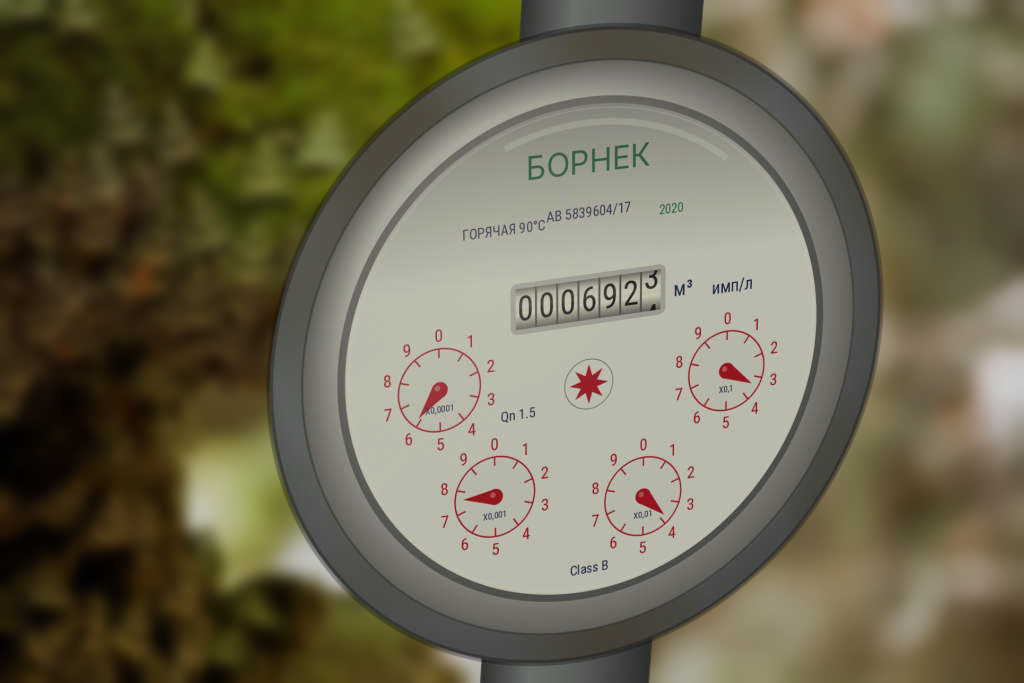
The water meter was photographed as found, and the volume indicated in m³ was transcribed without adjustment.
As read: 6923.3376 m³
